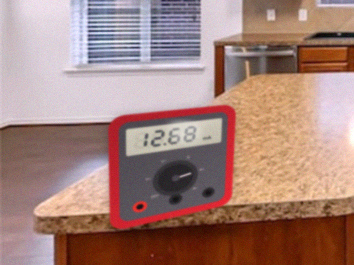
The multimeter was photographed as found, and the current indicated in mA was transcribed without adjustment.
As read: 12.68 mA
